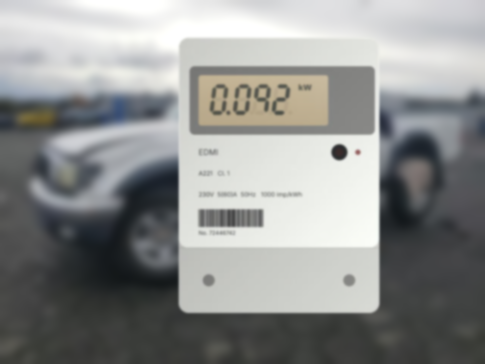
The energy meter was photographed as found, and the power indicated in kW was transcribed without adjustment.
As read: 0.092 kW
